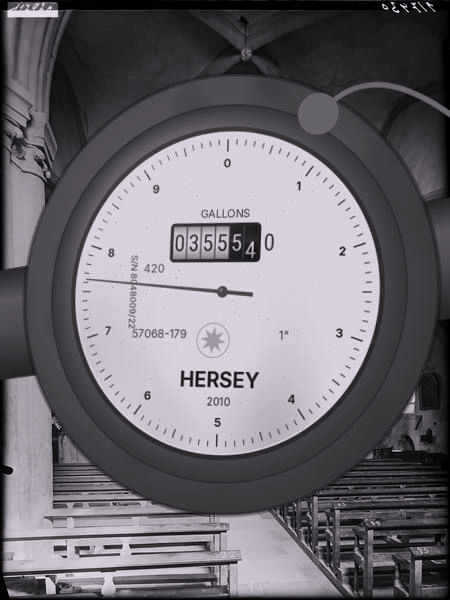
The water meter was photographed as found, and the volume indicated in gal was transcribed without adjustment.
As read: 355537.6 gal
